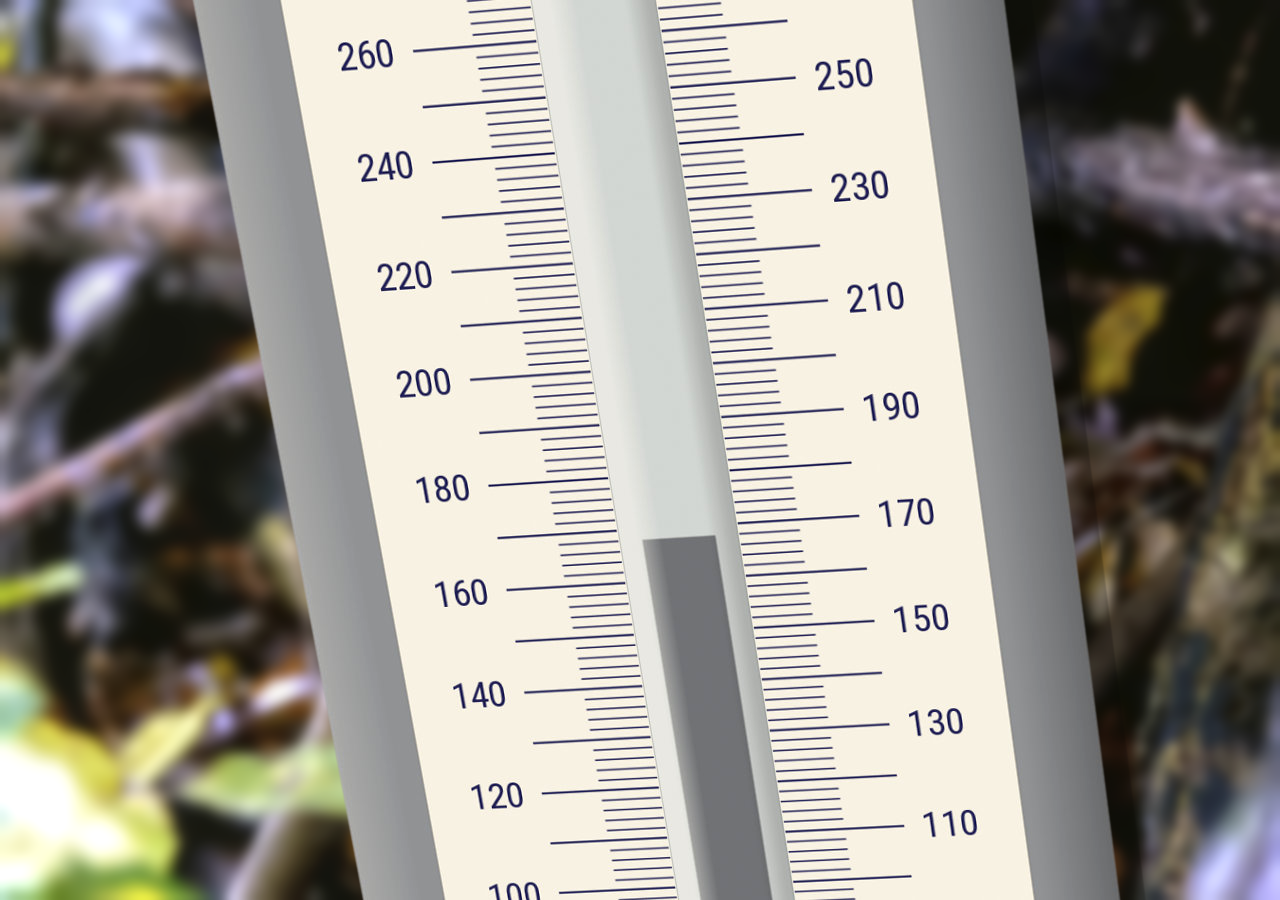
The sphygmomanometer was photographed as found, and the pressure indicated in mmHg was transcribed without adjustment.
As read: 168 mmHg
